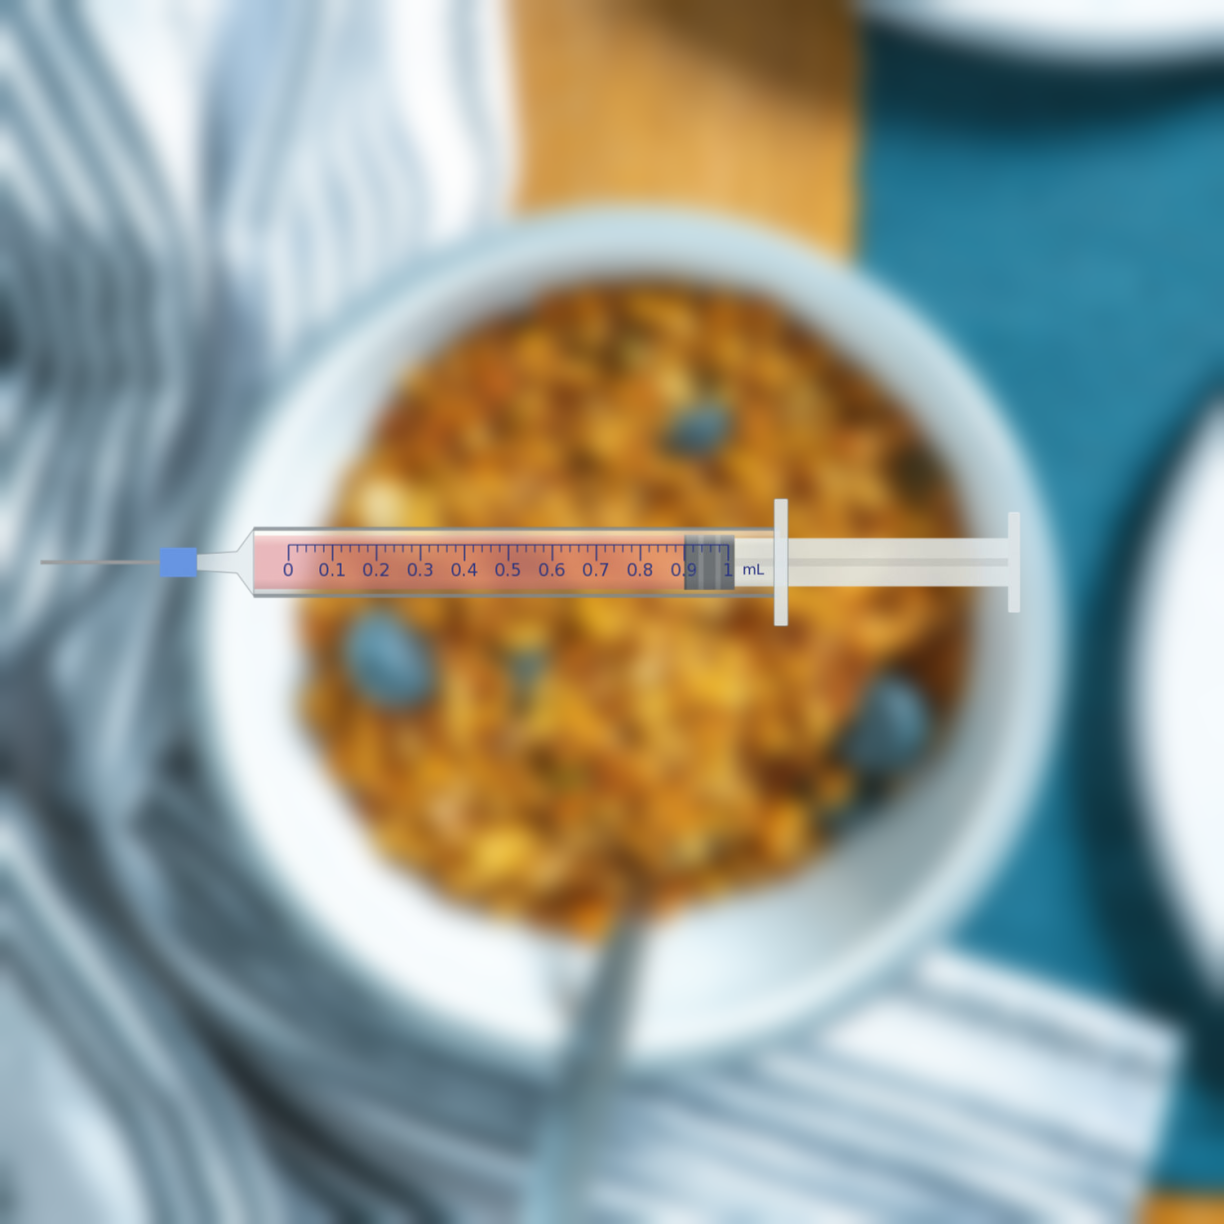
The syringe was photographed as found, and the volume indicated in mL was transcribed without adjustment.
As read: 0.9 mL
